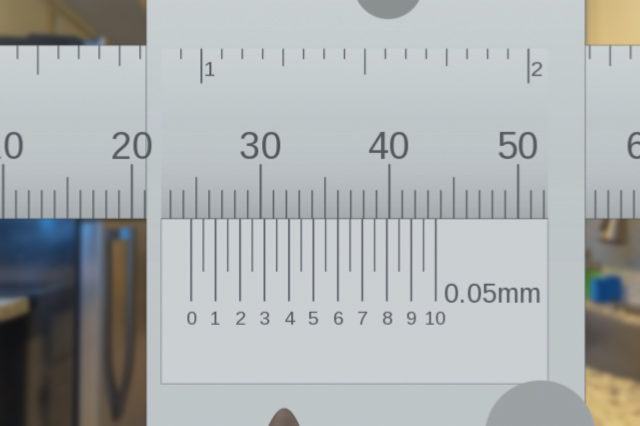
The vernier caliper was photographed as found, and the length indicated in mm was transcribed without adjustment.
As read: 24.6 mm
